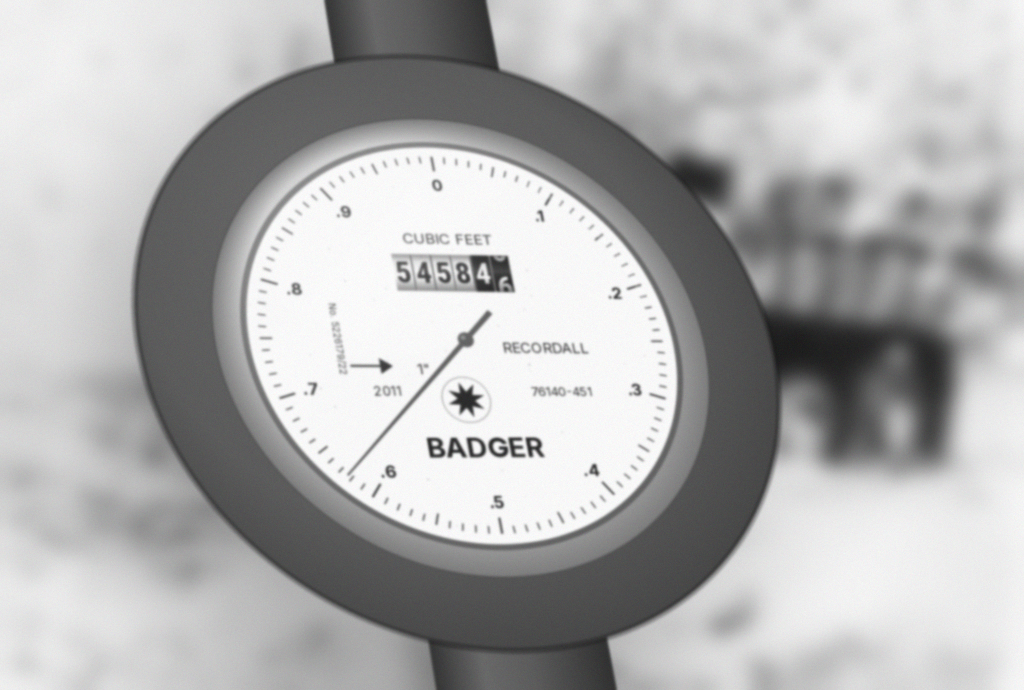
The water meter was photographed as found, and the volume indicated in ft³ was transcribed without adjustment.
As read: 545845.62 ft³
